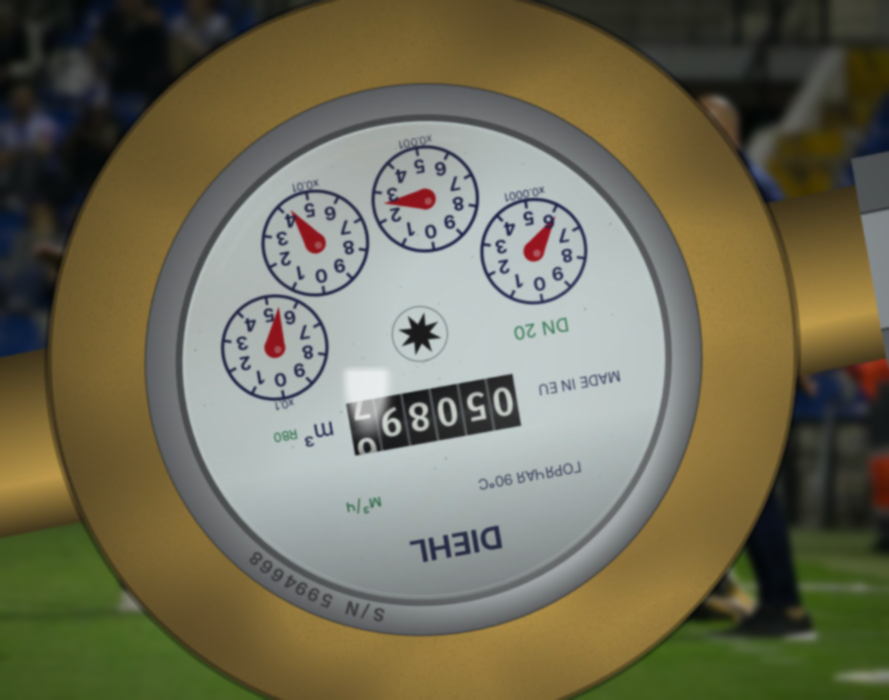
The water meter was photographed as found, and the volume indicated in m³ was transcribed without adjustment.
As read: 50896.5426 m³
